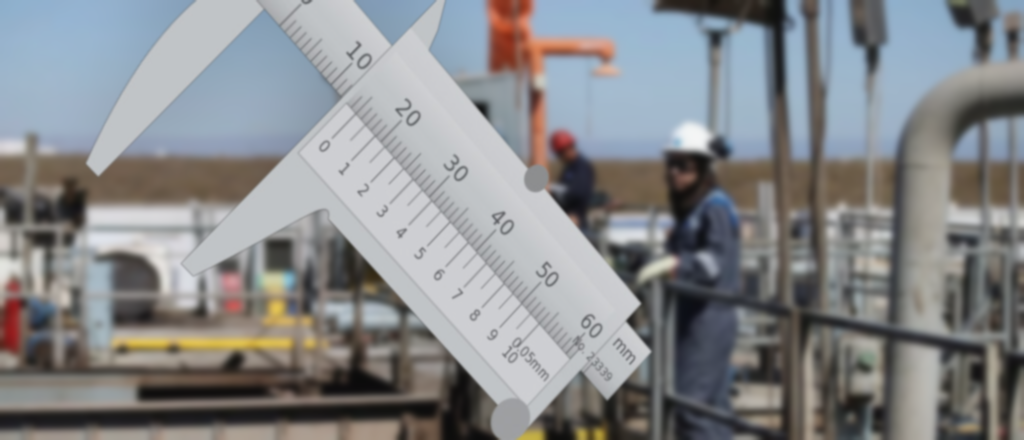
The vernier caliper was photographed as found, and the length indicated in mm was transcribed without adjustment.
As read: 15.0 mm
